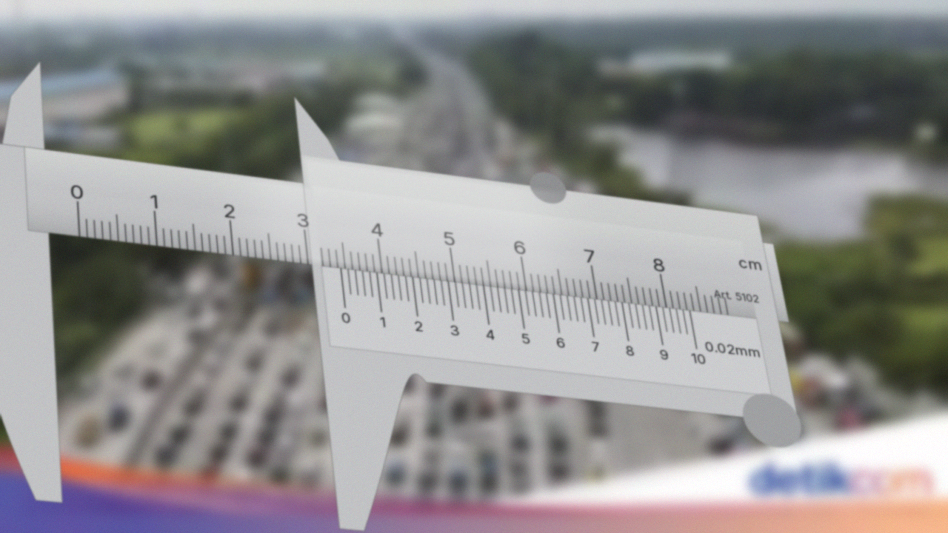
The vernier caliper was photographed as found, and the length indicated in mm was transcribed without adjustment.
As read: 34.4 mm
